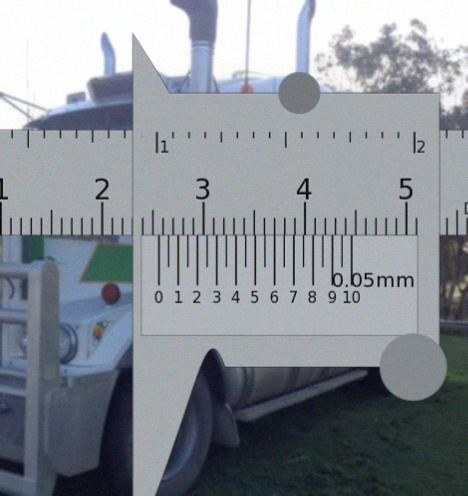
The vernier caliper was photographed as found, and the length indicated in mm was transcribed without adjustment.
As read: 25.6 mm
